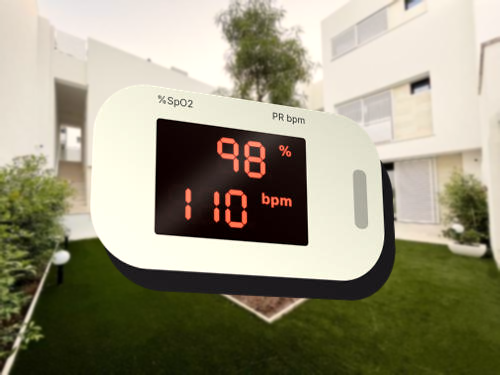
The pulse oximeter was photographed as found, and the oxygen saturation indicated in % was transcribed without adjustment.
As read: 98 %
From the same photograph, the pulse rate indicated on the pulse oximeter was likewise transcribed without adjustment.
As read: 110 bpm
